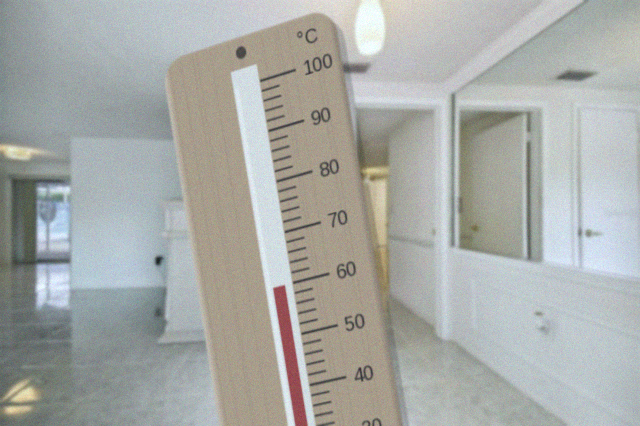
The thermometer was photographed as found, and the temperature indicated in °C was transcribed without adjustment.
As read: 60 °C
